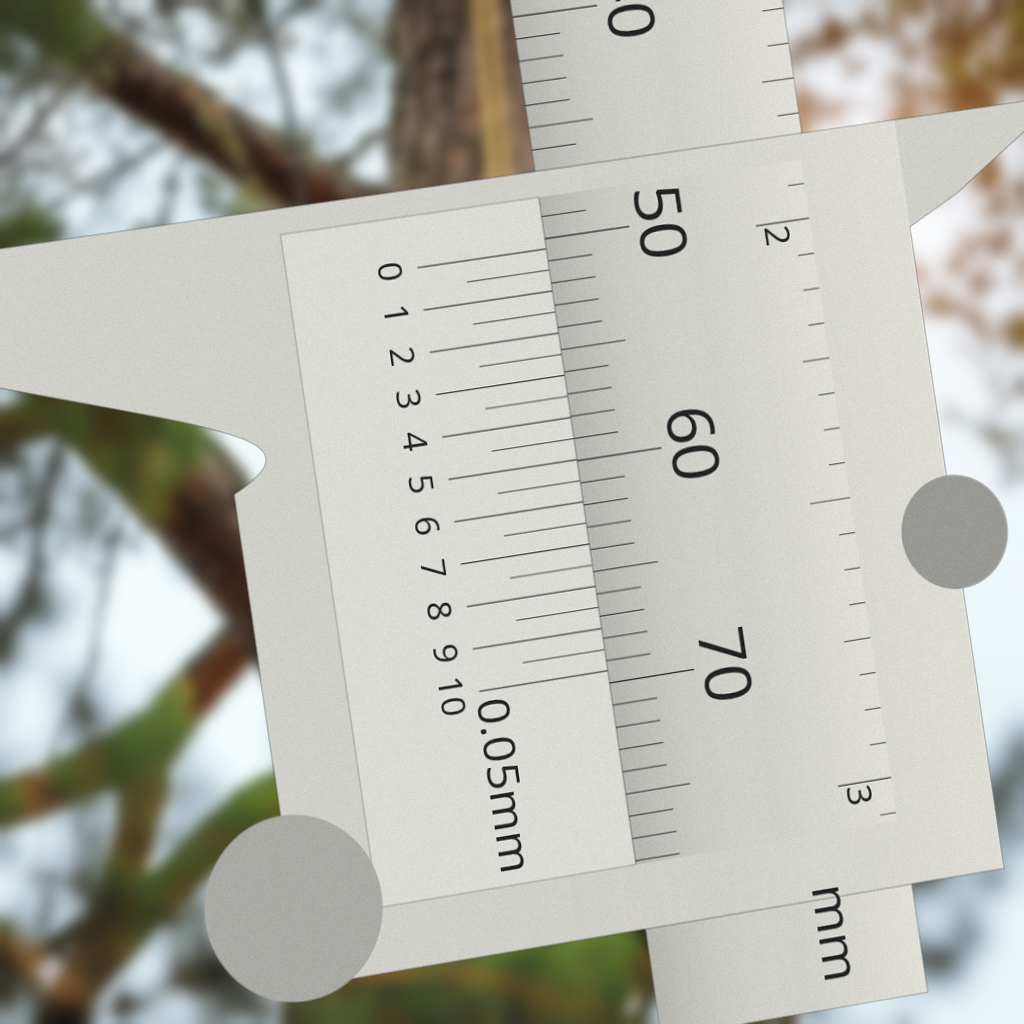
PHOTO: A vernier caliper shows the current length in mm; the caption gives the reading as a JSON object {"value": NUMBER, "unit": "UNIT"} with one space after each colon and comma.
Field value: {"value": 50.45, "unit": "mm"}
